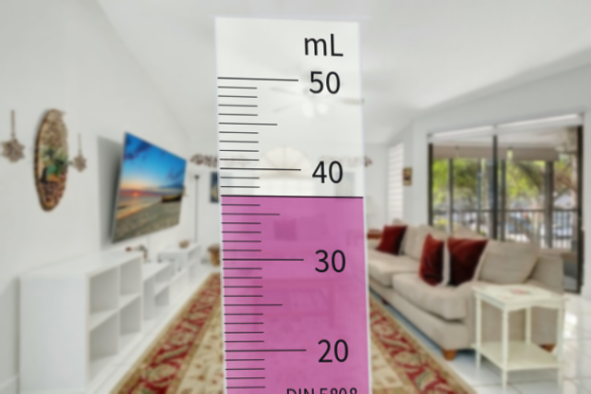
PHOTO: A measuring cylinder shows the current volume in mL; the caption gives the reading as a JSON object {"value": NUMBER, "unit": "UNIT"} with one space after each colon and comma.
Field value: {"value": 37, "unit": "mL"}
